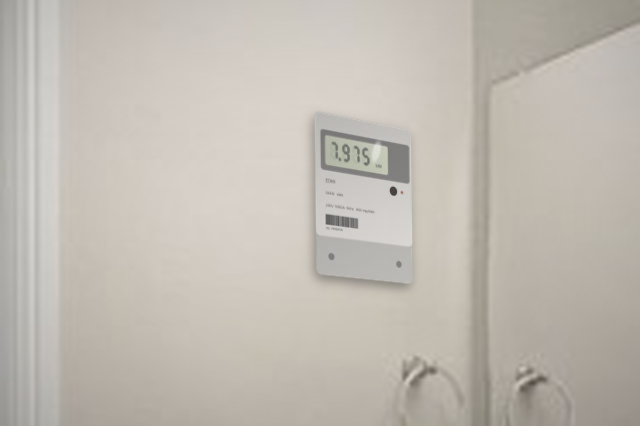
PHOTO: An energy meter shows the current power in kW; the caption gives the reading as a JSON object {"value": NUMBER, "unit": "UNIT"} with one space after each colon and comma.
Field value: {"value": 7.975, "unit": "kW"}
